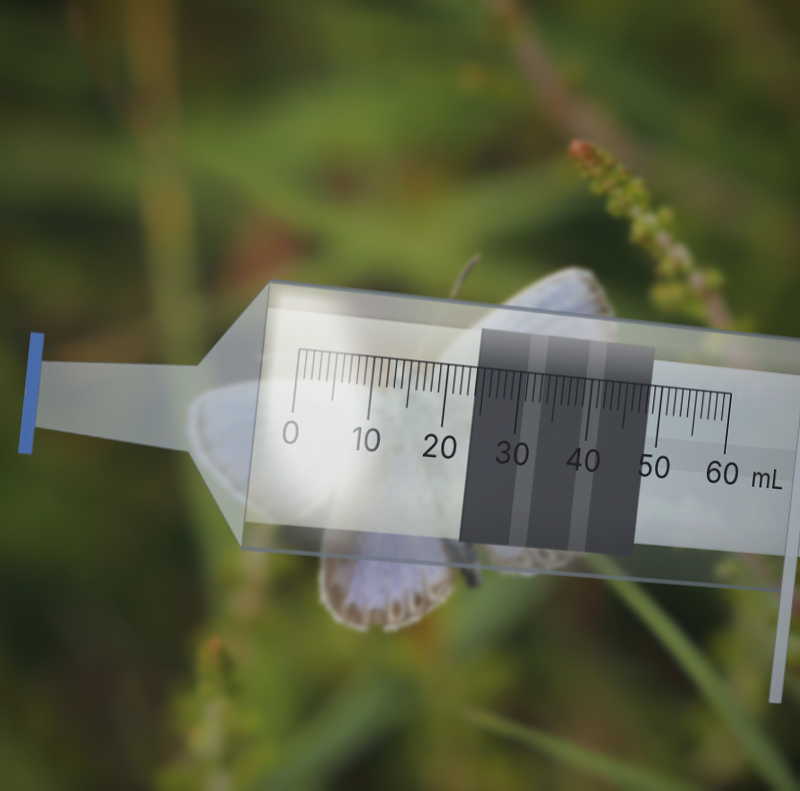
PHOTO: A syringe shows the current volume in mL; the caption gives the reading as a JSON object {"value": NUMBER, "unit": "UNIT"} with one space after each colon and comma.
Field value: {"value": 24, "unit": "mL"}
